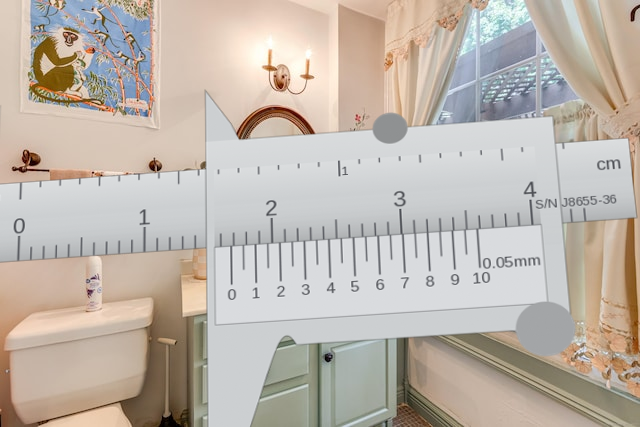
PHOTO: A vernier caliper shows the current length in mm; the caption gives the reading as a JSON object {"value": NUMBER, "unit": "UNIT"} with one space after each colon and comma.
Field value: {"value": 16.8, "unit": "mm"}
